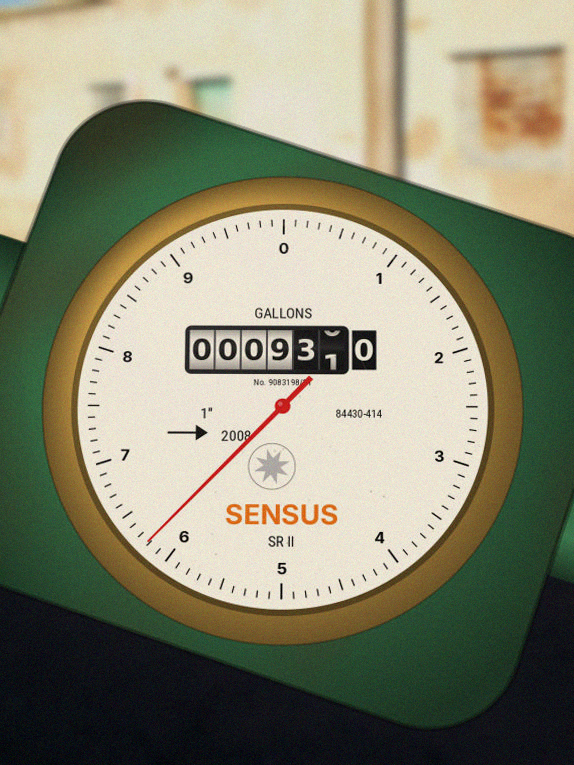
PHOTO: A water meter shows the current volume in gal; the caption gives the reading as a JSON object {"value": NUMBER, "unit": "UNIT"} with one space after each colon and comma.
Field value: {"value": 9306.2, "unit": "gal"}
